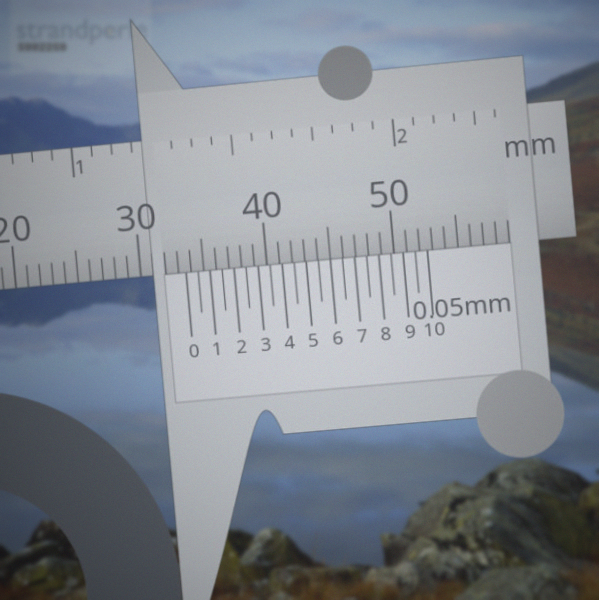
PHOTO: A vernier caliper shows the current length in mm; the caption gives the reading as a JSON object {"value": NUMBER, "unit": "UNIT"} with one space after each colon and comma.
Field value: {"value": 33.6, "unit": "mm"}
